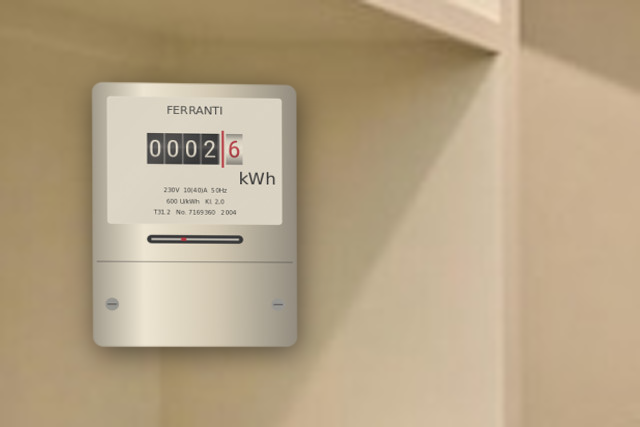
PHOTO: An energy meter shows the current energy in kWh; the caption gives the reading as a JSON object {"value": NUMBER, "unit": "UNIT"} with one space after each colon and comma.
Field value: {"value": 2.6, "unit": "kWh"}
